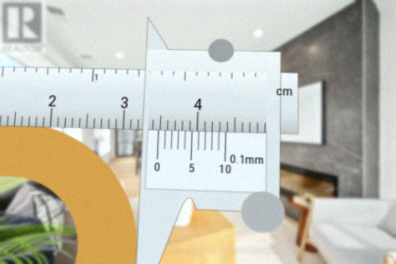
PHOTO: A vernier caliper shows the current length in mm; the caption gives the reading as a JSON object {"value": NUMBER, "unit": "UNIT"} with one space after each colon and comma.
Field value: {"value": 34.8, "unit": "mm"}
